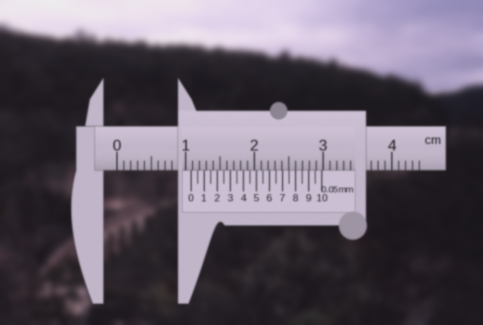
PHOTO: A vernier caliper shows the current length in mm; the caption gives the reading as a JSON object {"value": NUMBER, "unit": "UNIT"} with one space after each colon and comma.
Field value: {"value": 10.8, "unit": "mm"}
